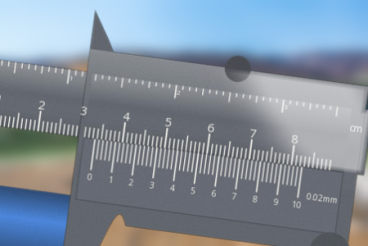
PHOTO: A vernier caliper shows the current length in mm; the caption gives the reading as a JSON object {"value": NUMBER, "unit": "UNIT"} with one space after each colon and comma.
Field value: {"value": 33.5, "unit": "mm"}
